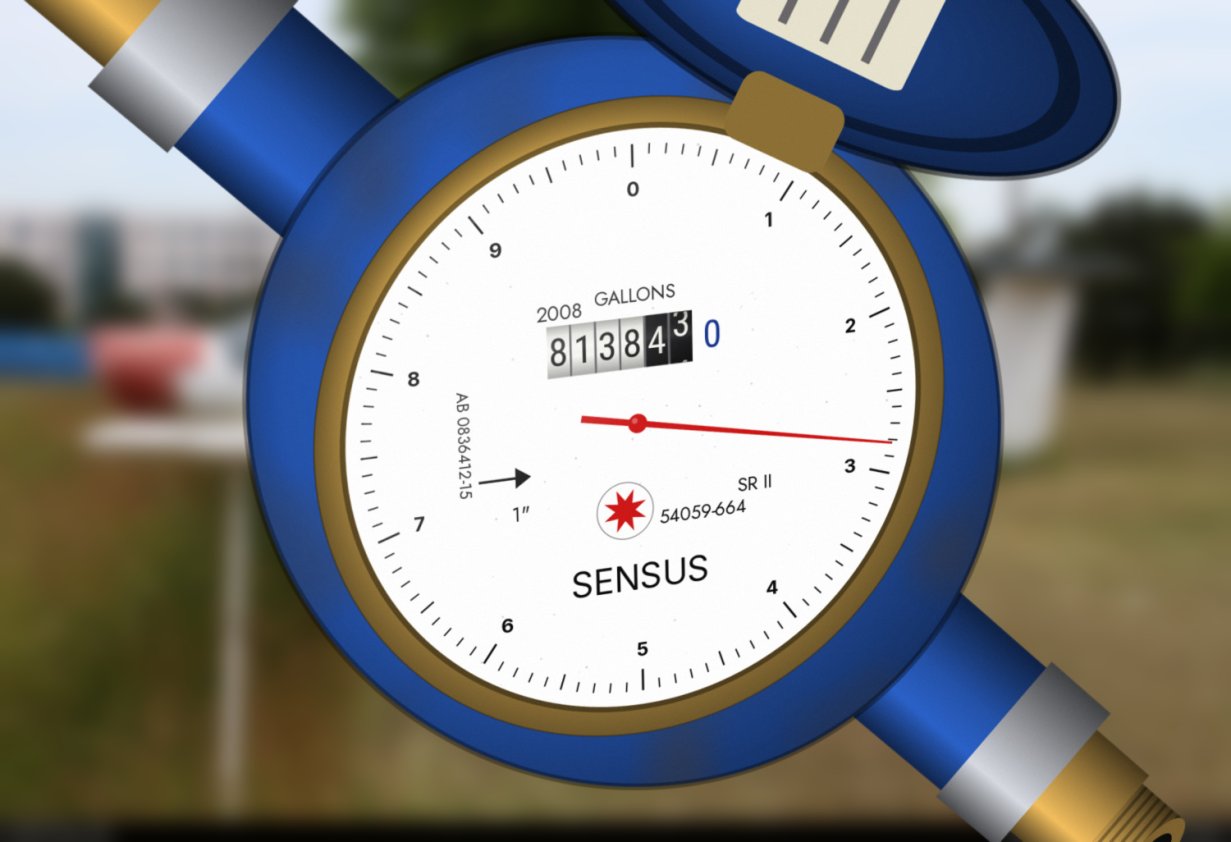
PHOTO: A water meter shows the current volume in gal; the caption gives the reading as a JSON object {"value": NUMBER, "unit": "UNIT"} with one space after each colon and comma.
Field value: {"value": 8138432.8, "unit": "gal"}
